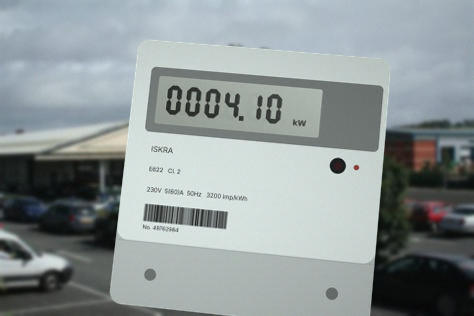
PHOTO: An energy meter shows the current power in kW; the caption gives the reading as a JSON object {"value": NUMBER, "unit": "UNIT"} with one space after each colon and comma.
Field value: {"value": 4.10, "unit": "kW"}
